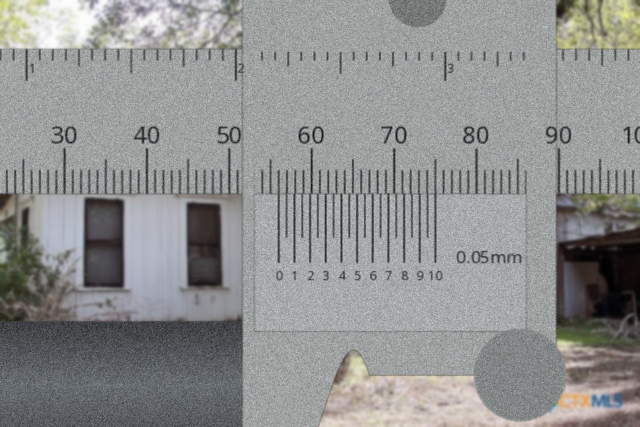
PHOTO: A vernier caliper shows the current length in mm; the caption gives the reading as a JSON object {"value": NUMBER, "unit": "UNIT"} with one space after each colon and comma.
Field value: {"value": 56.0, "unit": "mm"}
